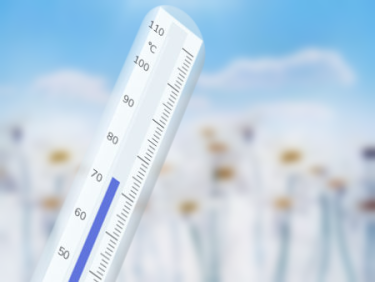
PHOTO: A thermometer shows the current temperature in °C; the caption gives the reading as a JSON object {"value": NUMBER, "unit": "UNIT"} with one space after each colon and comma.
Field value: {"value": 72, "unit": "°C"}
